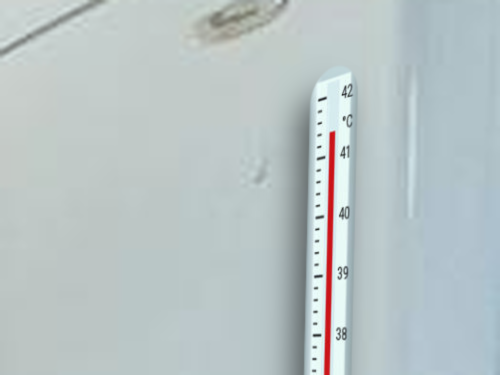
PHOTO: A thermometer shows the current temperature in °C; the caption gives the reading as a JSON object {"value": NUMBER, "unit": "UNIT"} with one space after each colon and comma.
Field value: {"value": 41.4, "unit": "°C"}
